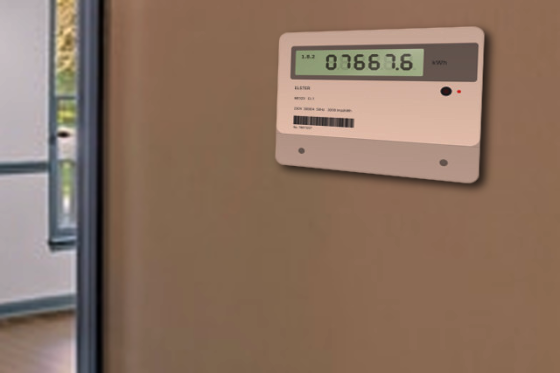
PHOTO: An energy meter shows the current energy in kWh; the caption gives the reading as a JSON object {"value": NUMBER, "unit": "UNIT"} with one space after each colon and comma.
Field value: {"value": 7667.6, "unit": "kWh"}
